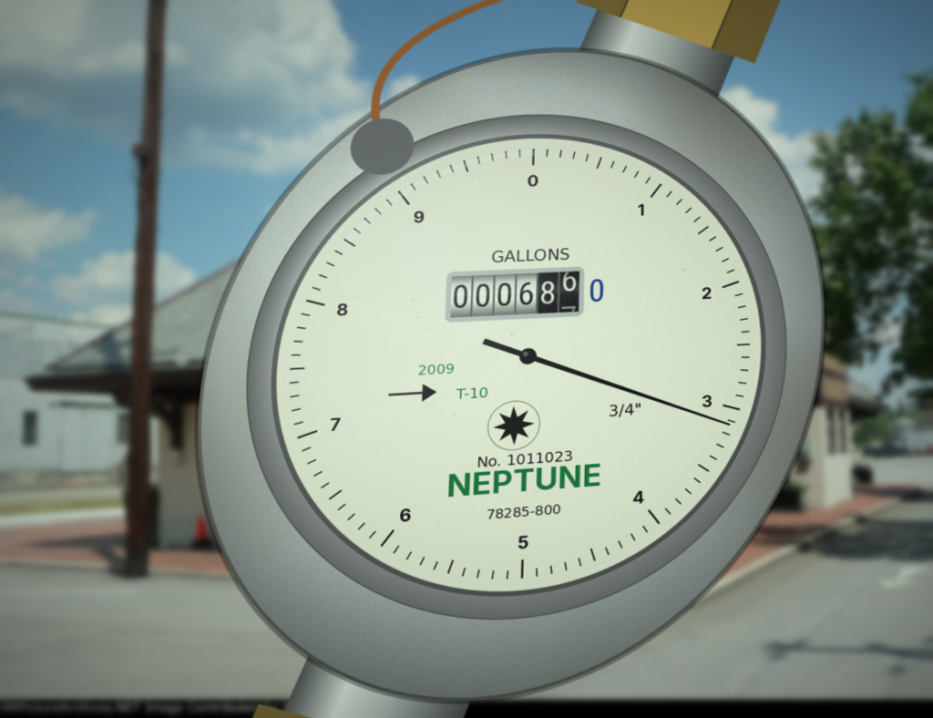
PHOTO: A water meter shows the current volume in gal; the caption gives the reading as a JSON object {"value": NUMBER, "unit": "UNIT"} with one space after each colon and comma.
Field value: {"value": 6863.1, "unit": "gal"}
